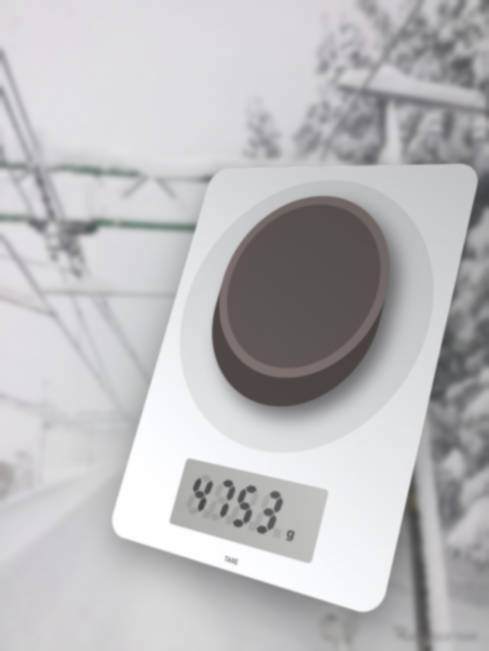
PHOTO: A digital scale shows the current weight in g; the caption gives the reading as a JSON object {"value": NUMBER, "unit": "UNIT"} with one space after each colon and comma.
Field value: {"value": 4753, "unit": "g"}
